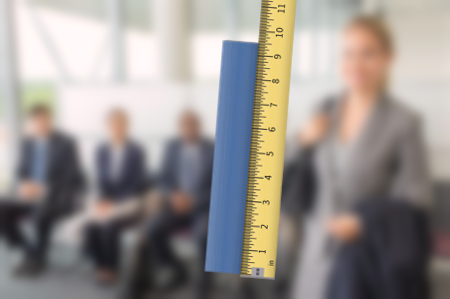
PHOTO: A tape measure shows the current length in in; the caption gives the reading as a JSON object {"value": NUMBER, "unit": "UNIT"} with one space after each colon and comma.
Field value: {"value": 9.5, "unit": "in"}
